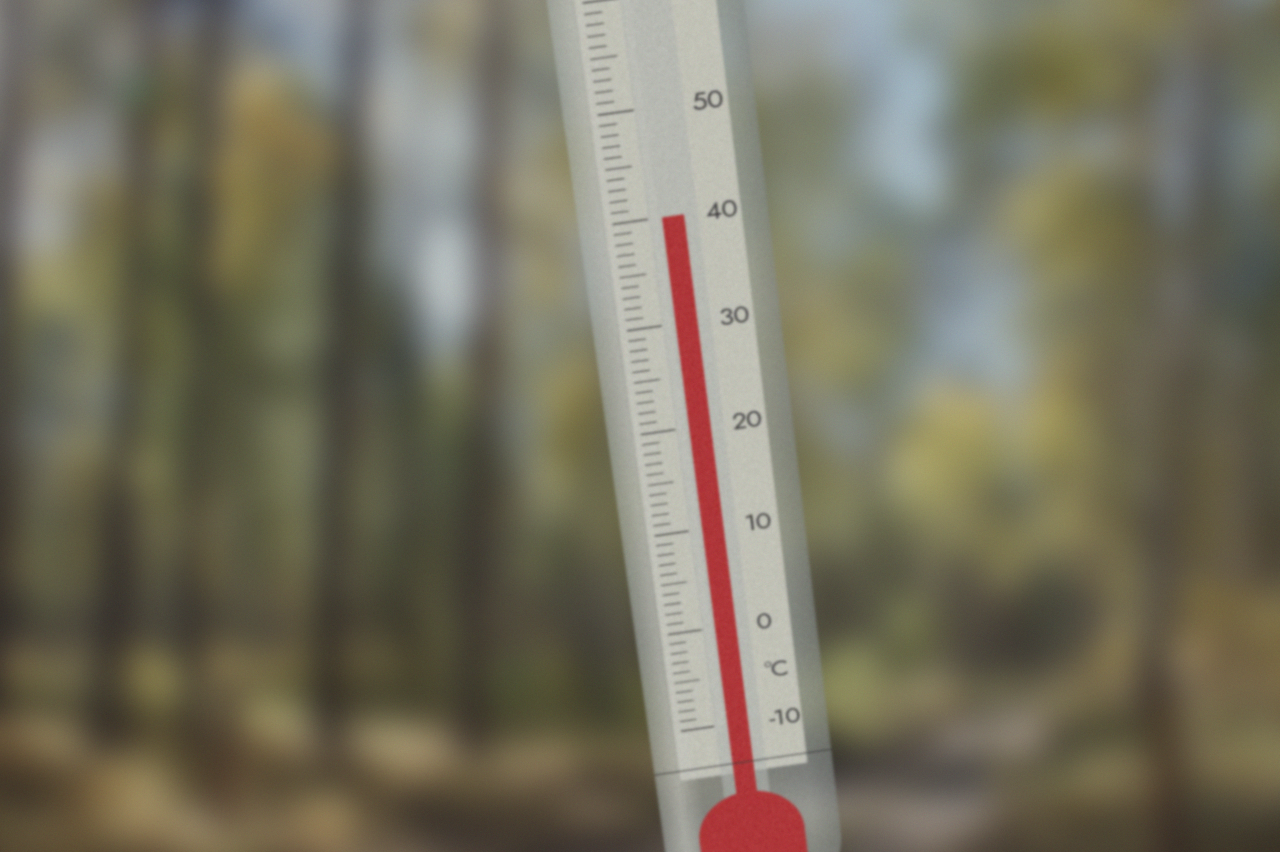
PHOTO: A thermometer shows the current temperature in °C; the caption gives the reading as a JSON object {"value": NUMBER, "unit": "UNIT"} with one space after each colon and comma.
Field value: {"value": 40, "unit": "°C"}
